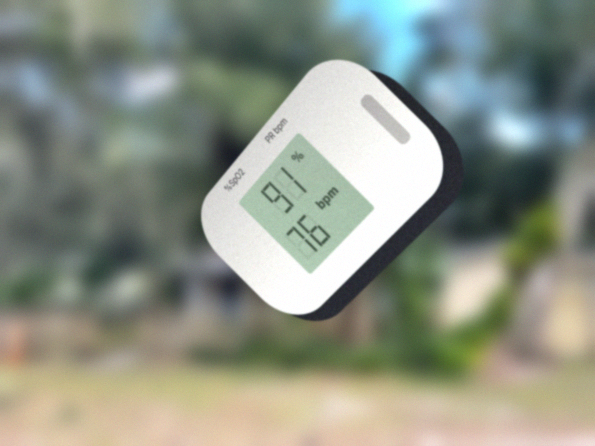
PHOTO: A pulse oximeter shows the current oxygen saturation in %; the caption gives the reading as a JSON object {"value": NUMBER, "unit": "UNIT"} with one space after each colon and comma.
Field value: {"value": 91, "unit": "%"}
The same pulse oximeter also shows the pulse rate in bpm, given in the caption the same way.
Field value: {"value": 76, "unit": "bpm"}
